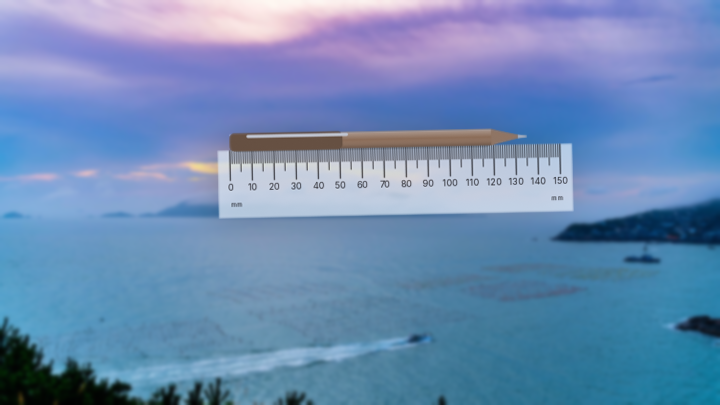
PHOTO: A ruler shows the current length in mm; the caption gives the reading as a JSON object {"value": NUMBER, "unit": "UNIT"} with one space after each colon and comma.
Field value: {"value": 135, "unit": "mm"}
